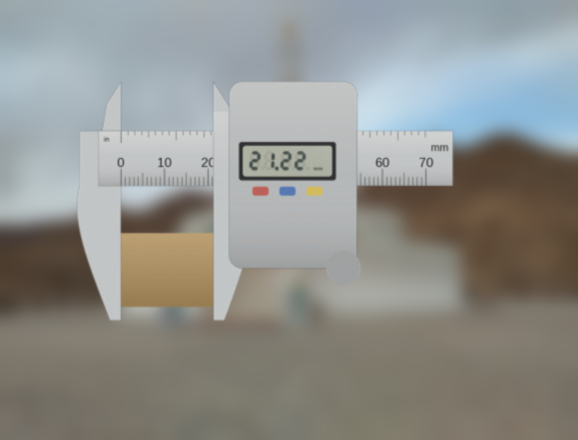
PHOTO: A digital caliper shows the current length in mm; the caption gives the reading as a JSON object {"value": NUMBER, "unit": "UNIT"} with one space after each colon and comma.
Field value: {"value": 21.22, "unit": "mm"}
